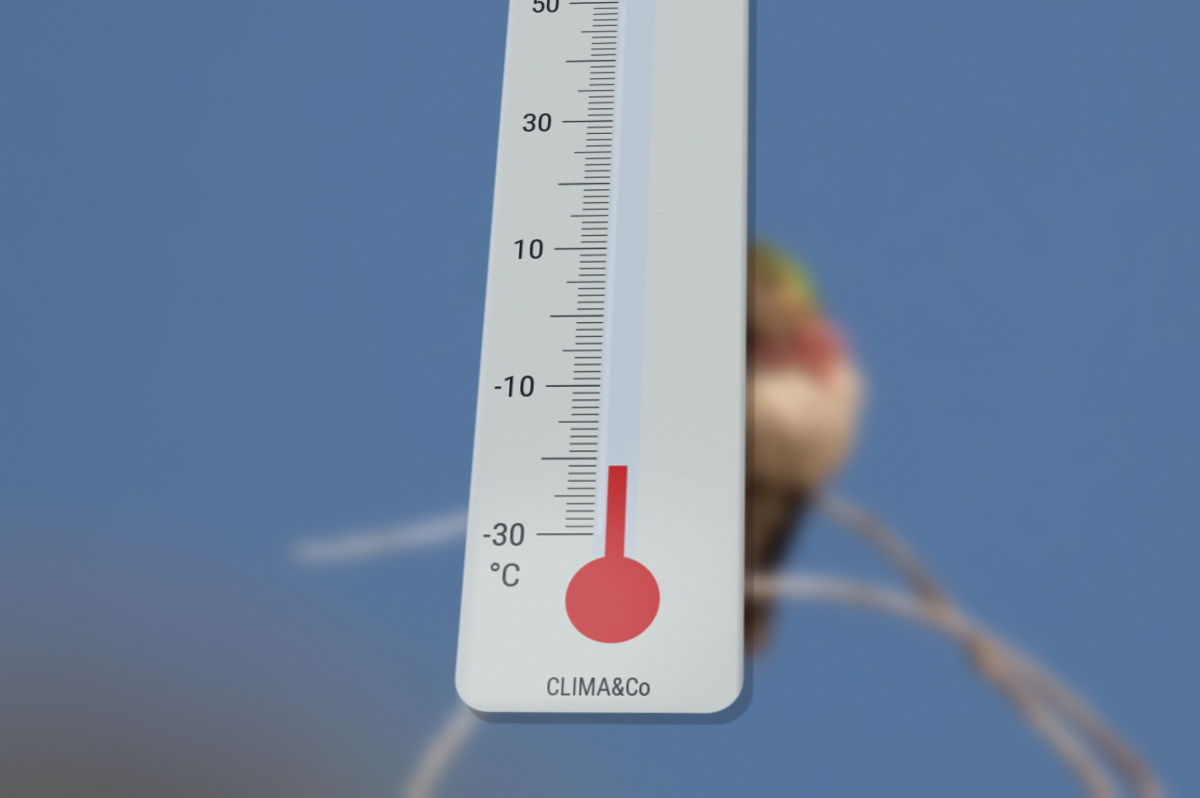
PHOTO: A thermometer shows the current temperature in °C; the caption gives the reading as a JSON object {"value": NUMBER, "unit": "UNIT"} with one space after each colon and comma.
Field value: {"value": -21, "unit": "°C"}
